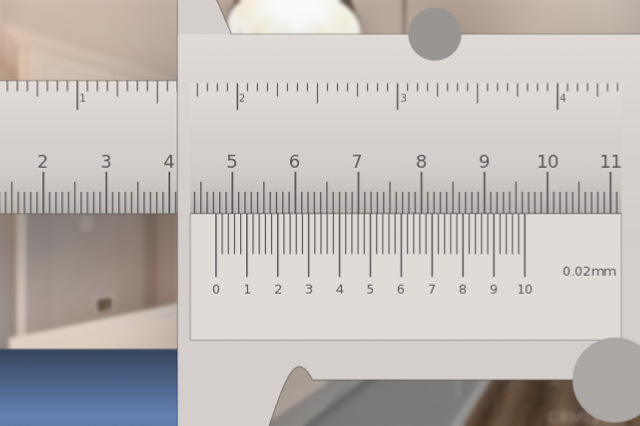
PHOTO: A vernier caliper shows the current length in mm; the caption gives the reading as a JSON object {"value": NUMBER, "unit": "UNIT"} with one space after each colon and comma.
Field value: {"value": 47.4, "unit": "mm"}
